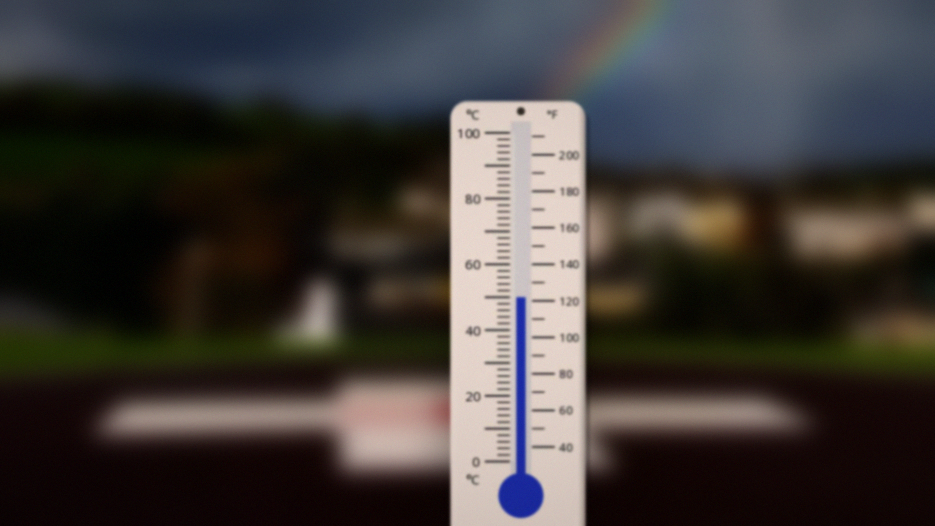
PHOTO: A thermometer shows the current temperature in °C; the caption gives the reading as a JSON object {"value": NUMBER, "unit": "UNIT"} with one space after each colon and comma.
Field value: {"value": 50, "unit": "°C"}
